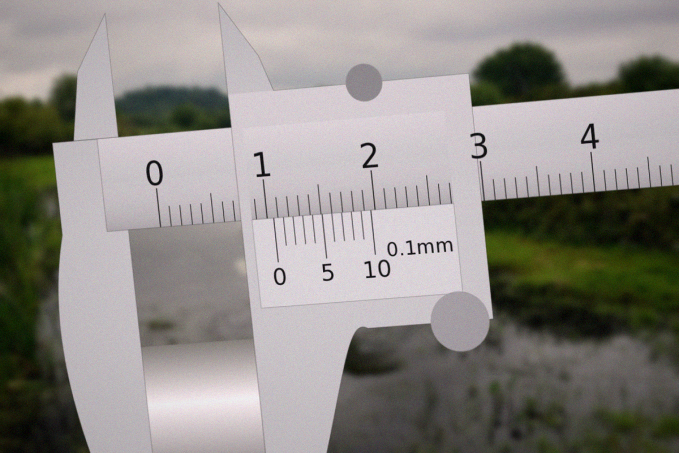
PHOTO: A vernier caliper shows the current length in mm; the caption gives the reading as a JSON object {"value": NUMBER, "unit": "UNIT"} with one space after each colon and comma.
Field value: {"value": 10.6, "unit": "mm"}
